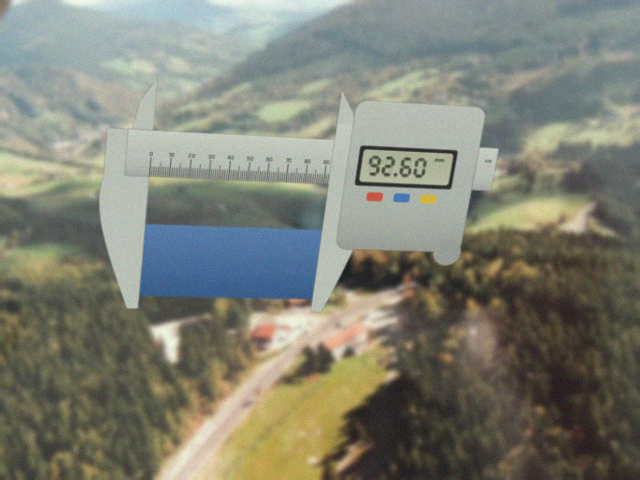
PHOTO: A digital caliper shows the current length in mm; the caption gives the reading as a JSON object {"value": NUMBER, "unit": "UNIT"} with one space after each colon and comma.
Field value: {"value": 92.60, "unit": "mm"}
